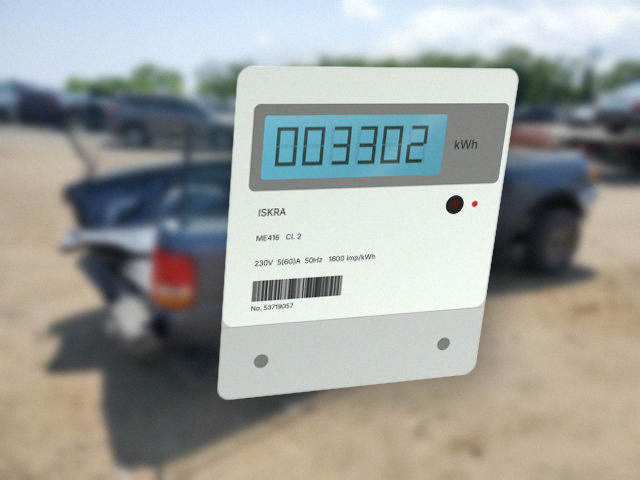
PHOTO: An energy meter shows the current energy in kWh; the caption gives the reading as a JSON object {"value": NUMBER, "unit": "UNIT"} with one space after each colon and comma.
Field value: {"value": 3302, "unit": "kWh"}
